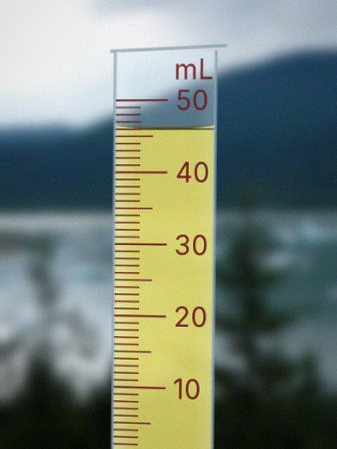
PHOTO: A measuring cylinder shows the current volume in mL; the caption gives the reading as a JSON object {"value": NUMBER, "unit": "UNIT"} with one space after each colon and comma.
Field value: {"value": 46, "unit": "mL"}
